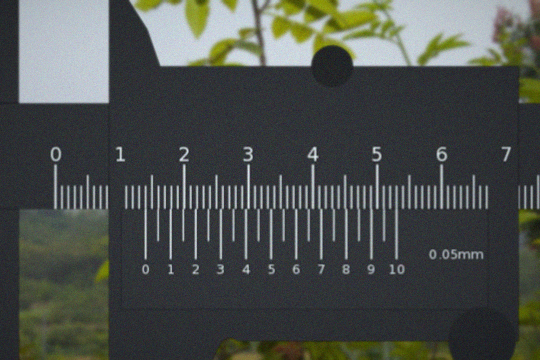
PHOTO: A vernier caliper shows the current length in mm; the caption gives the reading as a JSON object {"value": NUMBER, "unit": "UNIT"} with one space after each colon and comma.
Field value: {"value": 14.0, "unit": "mm"}
